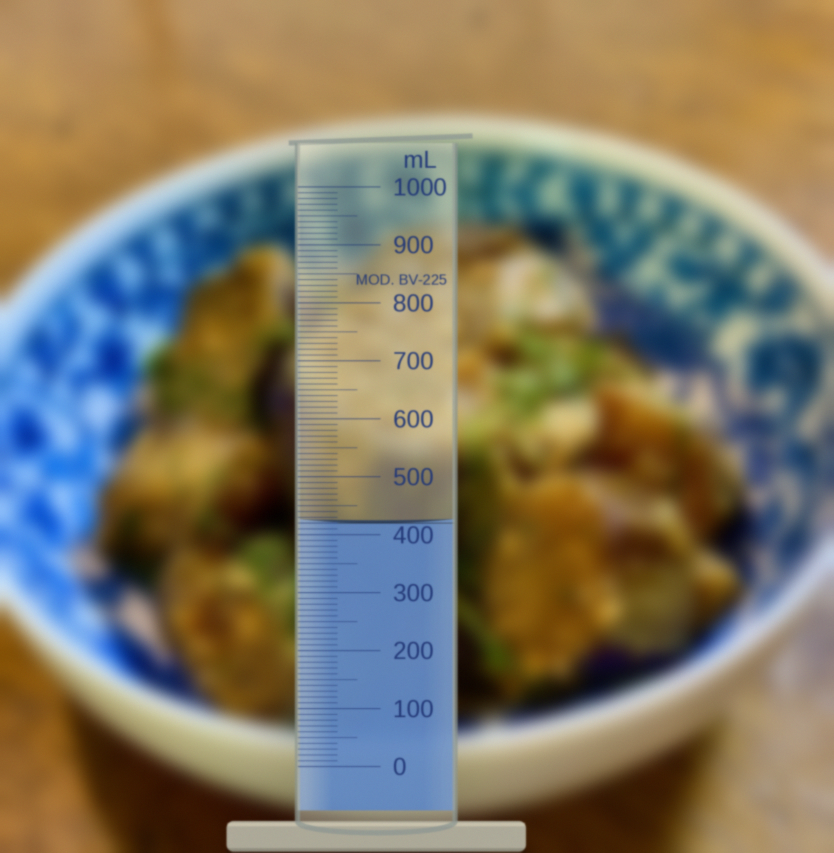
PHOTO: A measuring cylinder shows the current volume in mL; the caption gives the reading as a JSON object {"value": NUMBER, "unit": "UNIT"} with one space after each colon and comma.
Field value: {"value": 420, "unit": "mL"}
